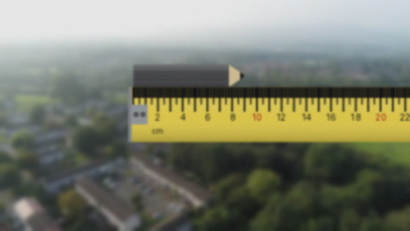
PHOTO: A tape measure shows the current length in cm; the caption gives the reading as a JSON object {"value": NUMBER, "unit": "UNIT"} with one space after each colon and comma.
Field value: {"value": 9, "unit": "cm"}
